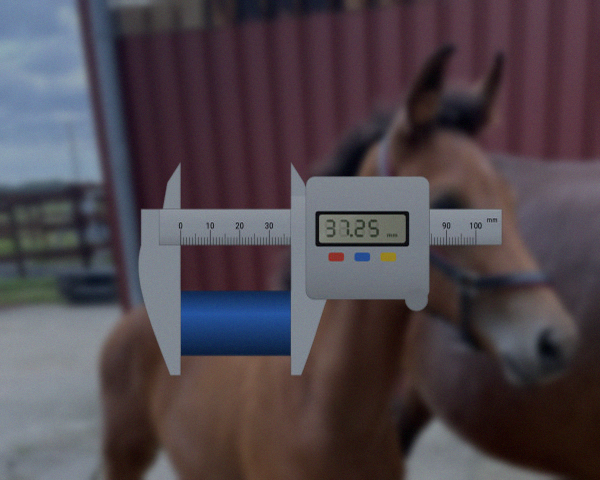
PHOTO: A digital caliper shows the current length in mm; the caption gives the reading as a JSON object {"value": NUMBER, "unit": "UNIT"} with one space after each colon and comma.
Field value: {"value": 37.25, "unit": "mm"}
